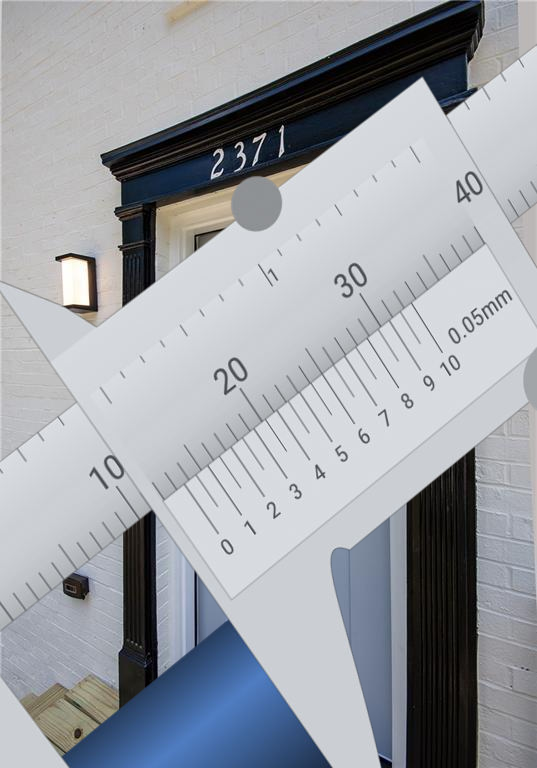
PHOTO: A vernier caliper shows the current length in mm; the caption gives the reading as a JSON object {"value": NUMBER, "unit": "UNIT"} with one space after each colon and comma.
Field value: {"value": 13.6, "unit": "mm"}
